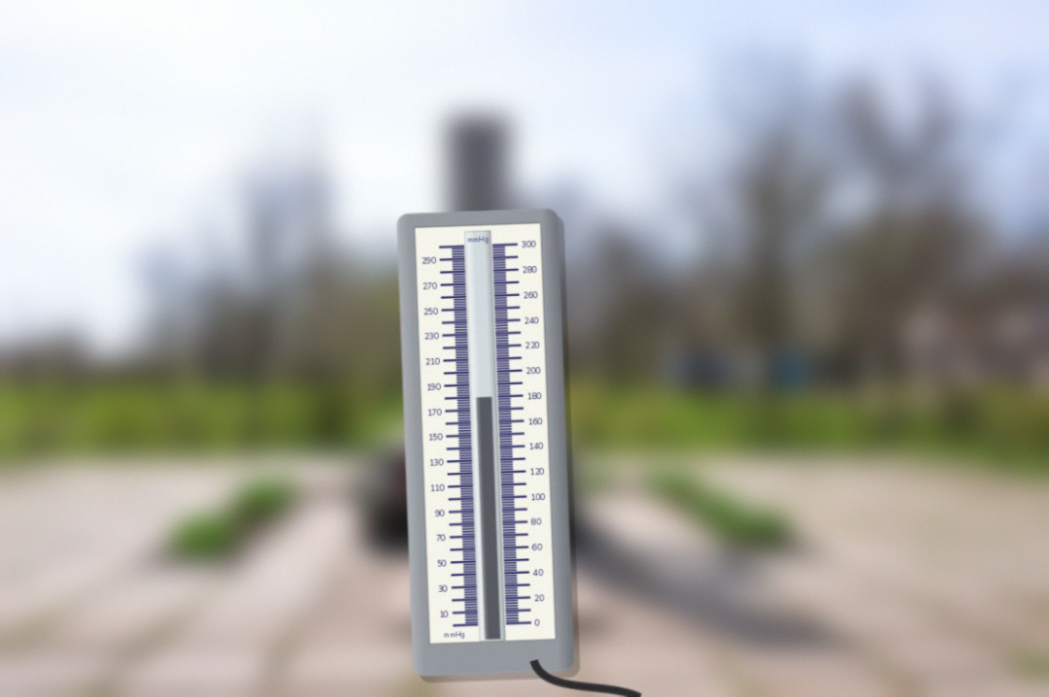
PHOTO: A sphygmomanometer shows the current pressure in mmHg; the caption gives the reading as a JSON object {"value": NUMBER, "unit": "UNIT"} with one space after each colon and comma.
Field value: {"value": 180, "unit": "mmHg"}
